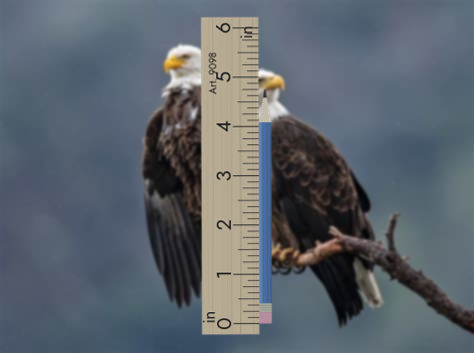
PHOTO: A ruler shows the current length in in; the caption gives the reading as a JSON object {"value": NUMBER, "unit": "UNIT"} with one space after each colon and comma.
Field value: {"value": 4.75, "unit": "in"}
